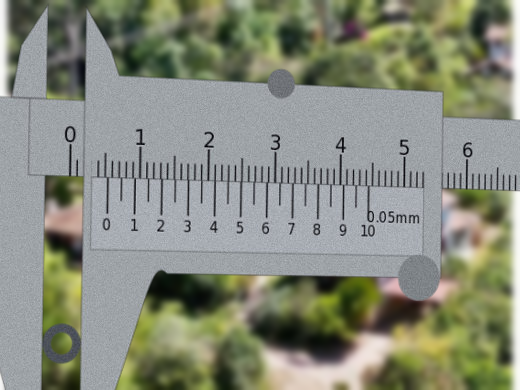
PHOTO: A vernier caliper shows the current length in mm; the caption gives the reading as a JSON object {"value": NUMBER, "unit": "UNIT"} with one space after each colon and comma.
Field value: {"value": 5.4, "unit": "mm"}
